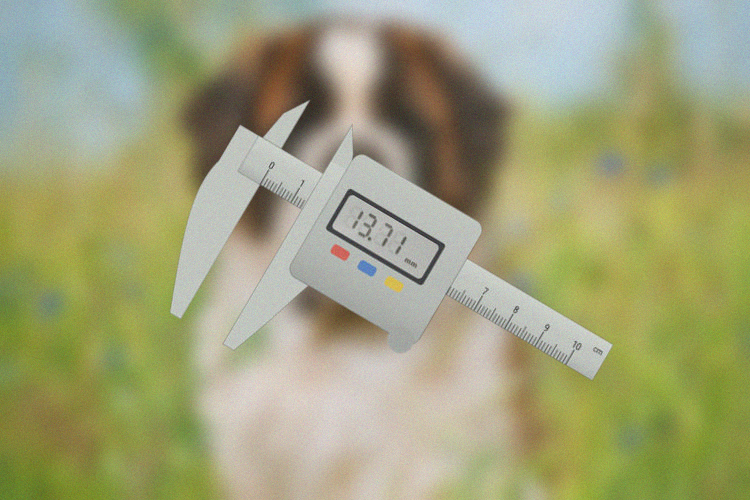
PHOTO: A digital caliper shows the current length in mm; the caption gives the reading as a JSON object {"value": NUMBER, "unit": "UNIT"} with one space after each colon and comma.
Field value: {"value": 13.71, "unit": "mm"}
